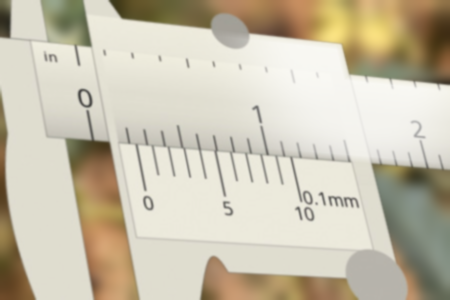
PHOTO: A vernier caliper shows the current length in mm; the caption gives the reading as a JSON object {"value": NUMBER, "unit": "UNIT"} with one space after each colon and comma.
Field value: {"value": 2.4, "unit": "mm"}
